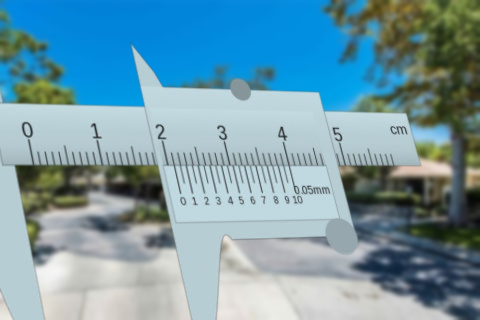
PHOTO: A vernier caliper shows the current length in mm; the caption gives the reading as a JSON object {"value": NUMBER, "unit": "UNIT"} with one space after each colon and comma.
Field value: {"value": 21.0, "unit": "mm"}
